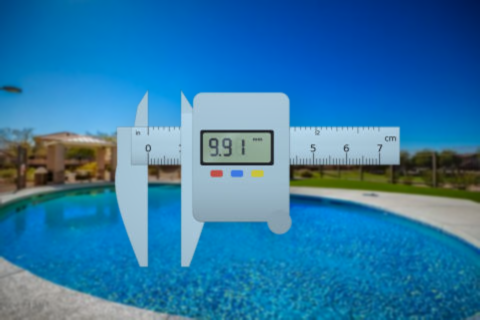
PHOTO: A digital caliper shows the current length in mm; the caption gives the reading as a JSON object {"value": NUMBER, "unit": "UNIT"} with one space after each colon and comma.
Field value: {"value": 9.91, "unit": "mm"}
